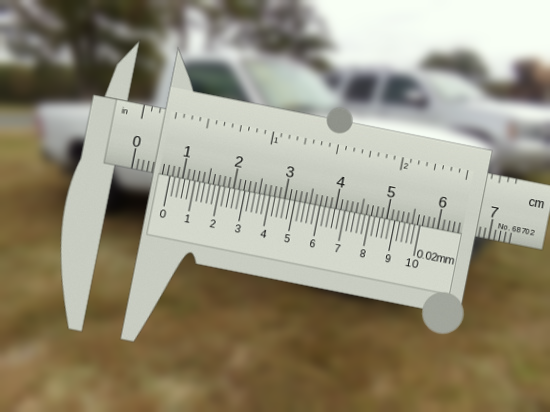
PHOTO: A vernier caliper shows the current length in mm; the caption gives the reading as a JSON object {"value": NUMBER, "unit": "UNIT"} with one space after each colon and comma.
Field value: {"value": 7.5, "unit": "mm"}
